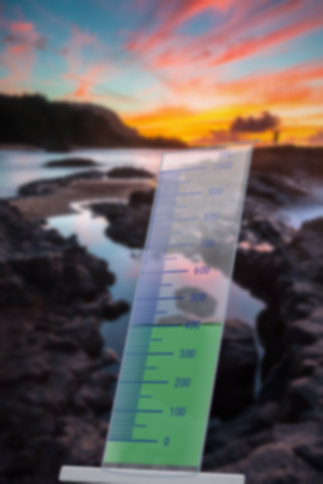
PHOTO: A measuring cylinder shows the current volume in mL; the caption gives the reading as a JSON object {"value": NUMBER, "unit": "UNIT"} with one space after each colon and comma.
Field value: {"value": 400, "unit": "mL"}
